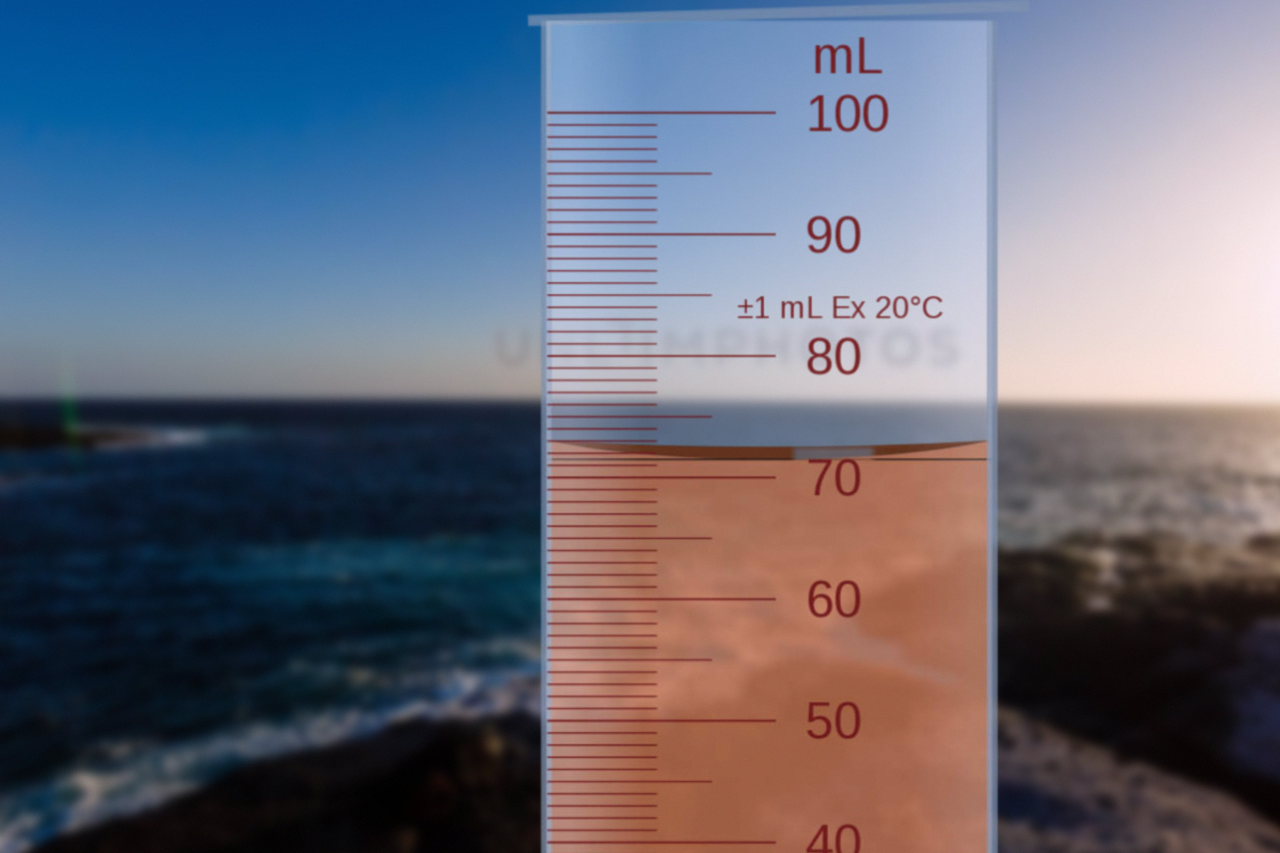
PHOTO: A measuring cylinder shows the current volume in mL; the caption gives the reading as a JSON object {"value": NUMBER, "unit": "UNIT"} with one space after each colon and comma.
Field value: {"value": 71.5, "unit": "mL"}
